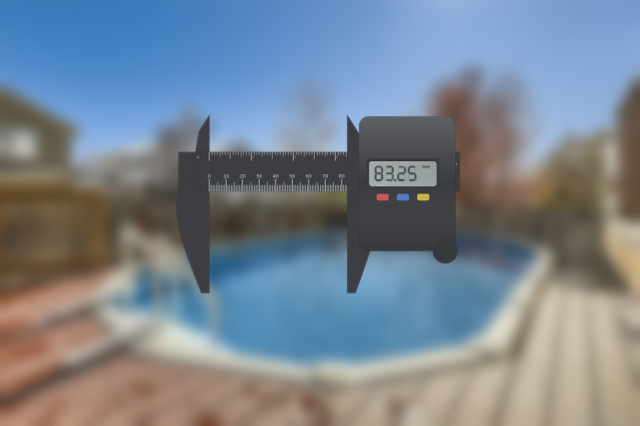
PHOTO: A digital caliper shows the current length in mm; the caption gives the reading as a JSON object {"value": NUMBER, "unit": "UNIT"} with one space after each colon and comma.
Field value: {"value": 83.25, "unit": "mm"}
